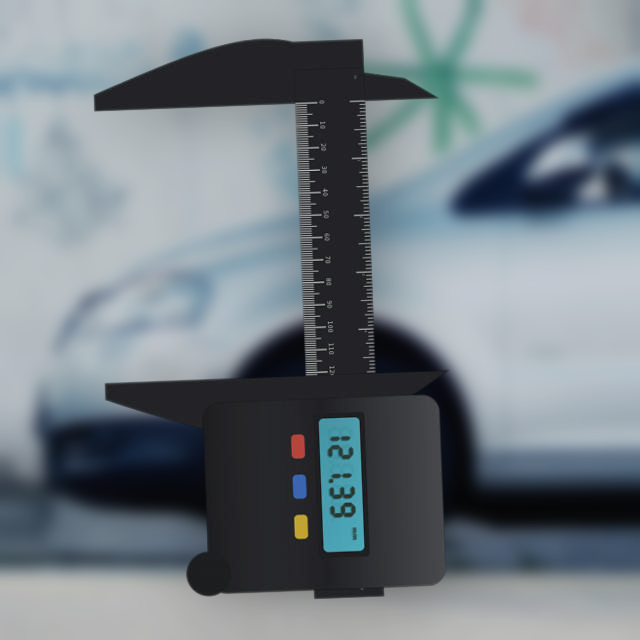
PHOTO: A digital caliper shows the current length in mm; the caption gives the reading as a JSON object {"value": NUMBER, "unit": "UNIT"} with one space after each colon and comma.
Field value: {"value": 121.39, "unit": "mm"}
